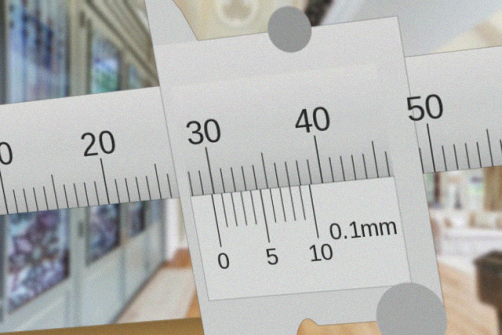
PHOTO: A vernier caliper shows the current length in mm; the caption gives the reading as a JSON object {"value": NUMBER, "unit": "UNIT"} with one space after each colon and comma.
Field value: {"value": 29.8, "unit": "mm"}
